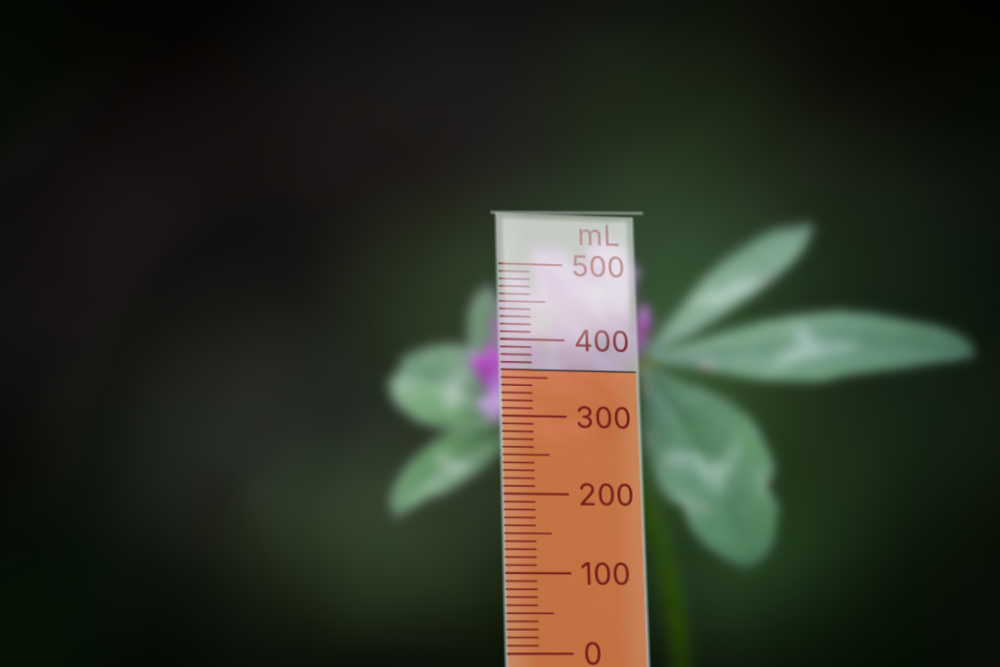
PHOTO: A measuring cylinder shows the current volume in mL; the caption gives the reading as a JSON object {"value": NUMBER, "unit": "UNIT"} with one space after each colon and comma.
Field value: {"value": 360, "unit": "mL"}
